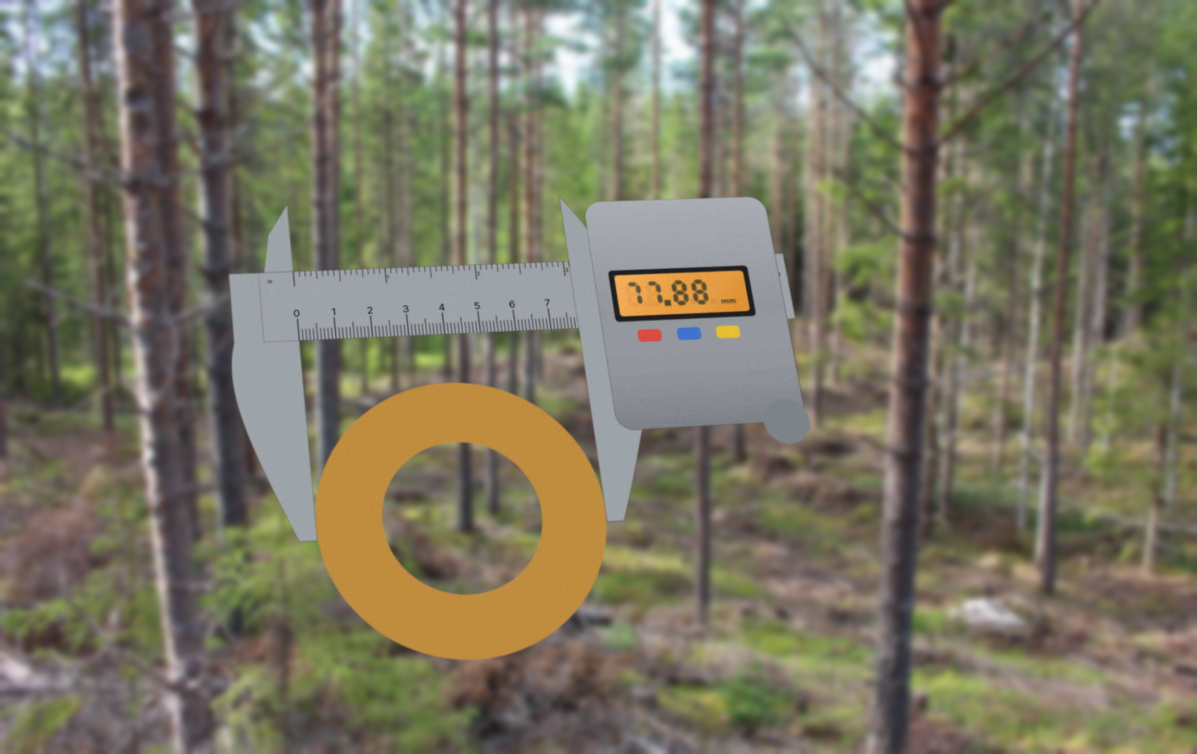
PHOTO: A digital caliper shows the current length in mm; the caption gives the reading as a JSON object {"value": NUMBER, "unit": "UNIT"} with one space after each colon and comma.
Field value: {"value": 77.88, "unit": "mm"}
